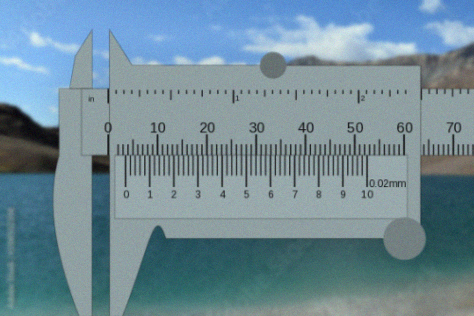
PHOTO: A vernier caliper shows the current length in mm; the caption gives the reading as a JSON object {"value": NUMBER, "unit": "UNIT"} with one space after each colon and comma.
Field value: {"value": 3.5, "unit": "mm"}
